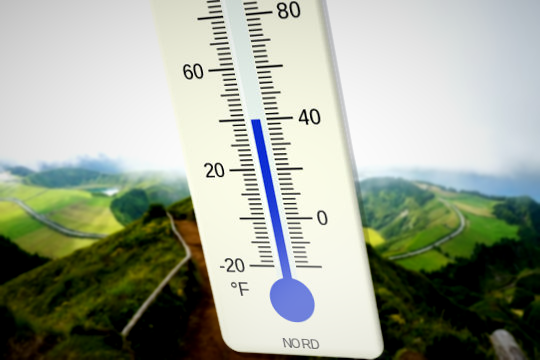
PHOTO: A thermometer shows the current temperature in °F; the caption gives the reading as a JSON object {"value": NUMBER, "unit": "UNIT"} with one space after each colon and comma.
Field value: {"value": 40, "unit": "°F"}
